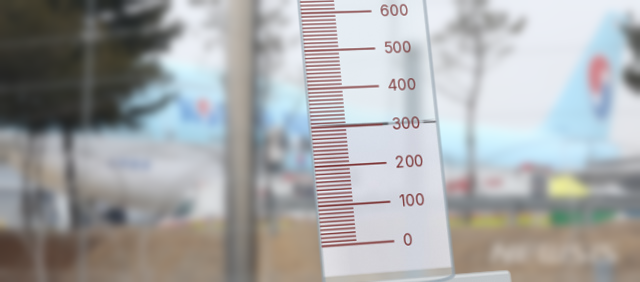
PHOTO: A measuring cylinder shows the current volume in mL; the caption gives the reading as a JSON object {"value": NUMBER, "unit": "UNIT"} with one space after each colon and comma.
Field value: {"value": 300, "unit": "mL"}
